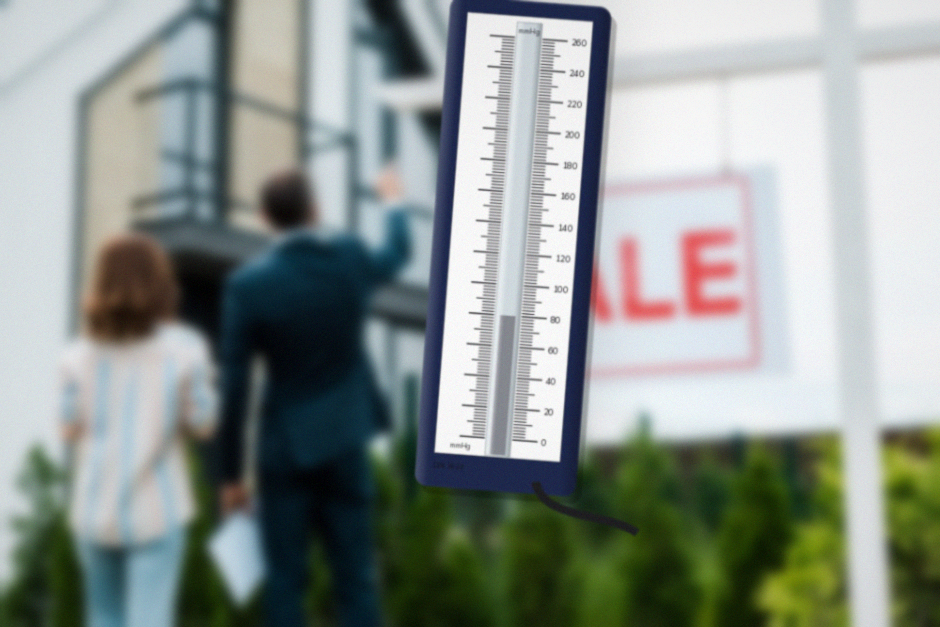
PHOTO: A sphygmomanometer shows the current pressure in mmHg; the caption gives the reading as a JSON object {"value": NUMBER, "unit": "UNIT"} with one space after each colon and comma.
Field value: {"value": 80, "unit": "mmHg"}
